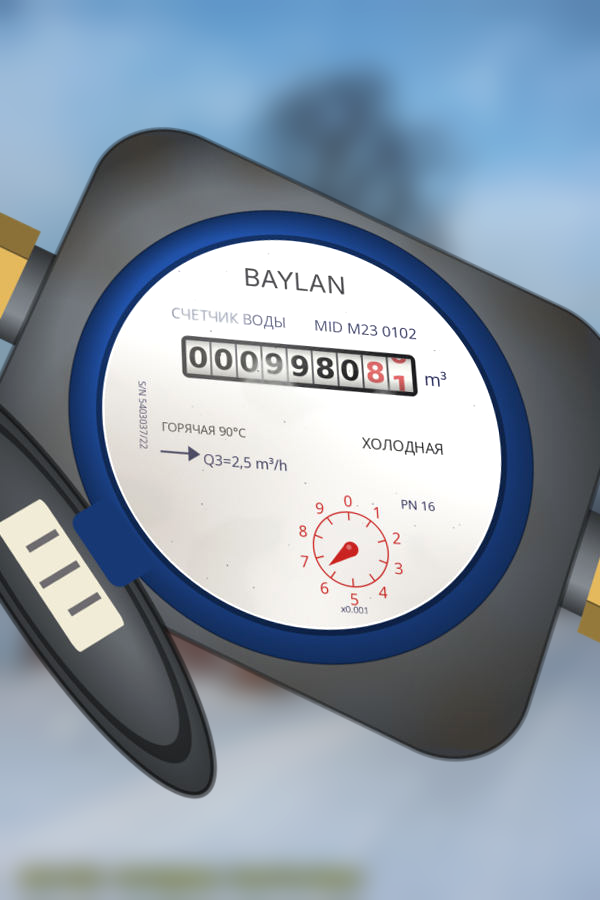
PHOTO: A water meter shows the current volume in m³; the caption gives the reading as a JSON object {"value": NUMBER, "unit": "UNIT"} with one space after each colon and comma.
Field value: {"value": 9980.806, "unit": "m³"}
